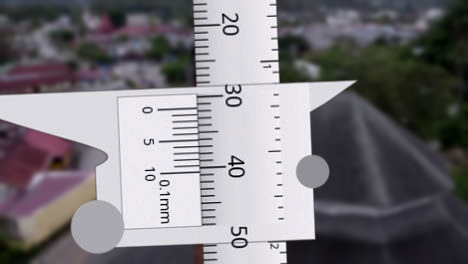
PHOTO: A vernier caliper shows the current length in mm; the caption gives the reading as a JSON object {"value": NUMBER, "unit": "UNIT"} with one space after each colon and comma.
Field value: {"value": 31.6, "unit": "mm"}
